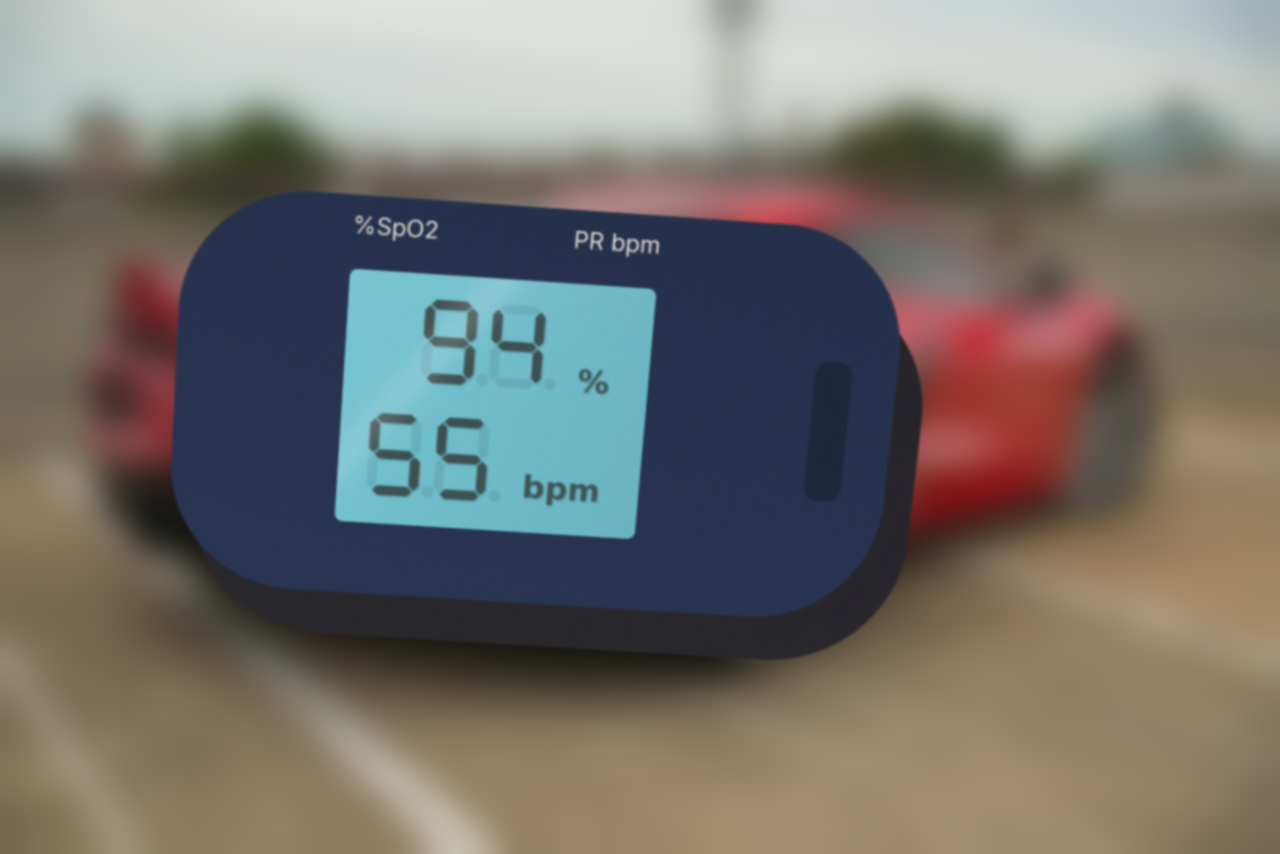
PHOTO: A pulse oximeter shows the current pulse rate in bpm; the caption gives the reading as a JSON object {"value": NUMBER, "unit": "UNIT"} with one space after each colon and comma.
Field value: {"value": 55, "unit": "bpm"}
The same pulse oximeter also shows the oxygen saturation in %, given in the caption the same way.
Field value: {"value": 94, "unit": "%"}
